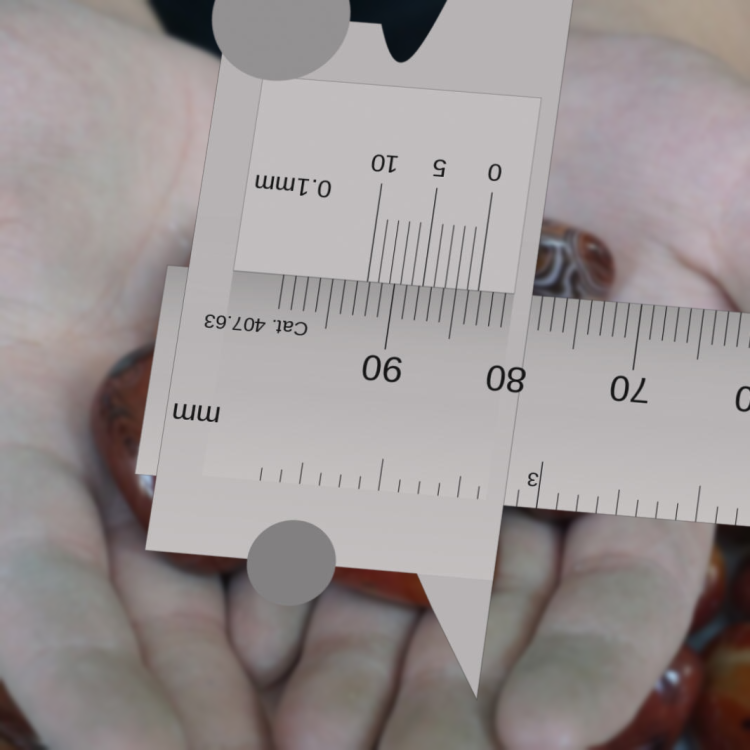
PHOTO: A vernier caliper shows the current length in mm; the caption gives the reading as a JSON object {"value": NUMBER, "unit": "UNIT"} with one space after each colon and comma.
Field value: {"value": 83.2, "unit": "mm"}
